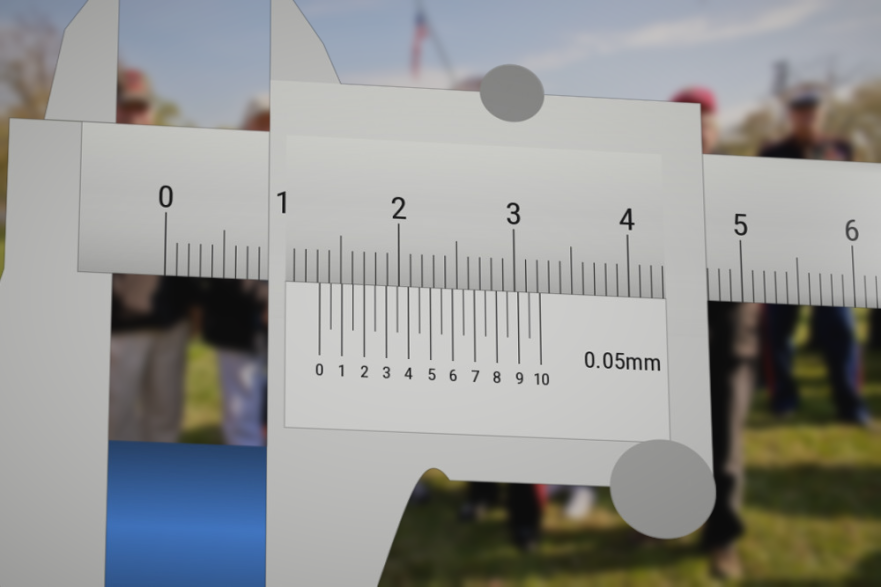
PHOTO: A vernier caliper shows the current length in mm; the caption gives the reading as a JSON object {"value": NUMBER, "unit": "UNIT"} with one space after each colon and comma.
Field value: {"value": 13.2, "unit": "mm"}
